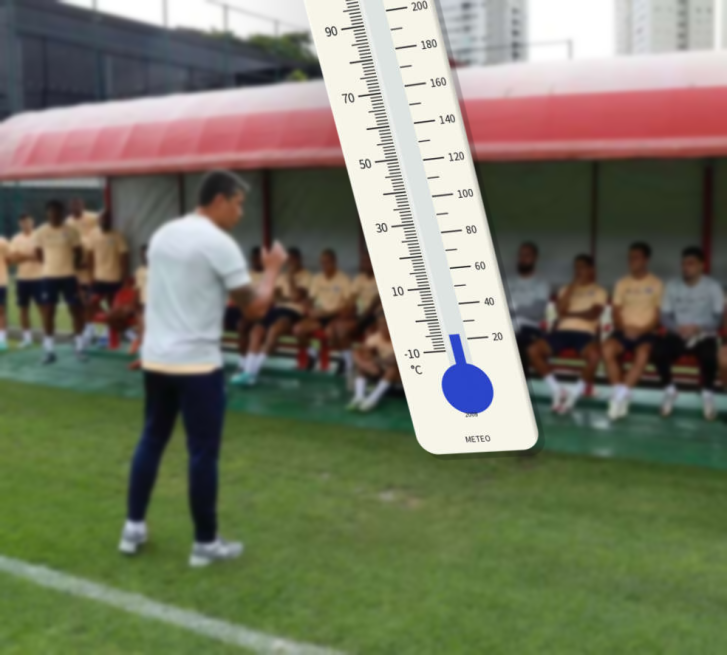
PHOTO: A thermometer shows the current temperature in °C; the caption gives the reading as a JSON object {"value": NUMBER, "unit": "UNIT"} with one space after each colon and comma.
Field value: {"value": -5, "unit": "°C"}
